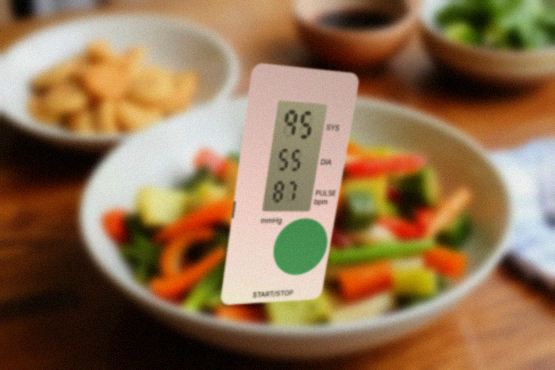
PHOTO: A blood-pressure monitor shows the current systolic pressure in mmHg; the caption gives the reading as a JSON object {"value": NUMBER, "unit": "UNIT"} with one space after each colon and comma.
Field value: {"value": 95, "unit": "mmHg"}
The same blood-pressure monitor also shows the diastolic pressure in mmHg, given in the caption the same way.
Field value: {"value": 55, "unit": "mmHg"}
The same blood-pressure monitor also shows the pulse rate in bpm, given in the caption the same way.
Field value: {"value": 87, "unit": "bpm"}
